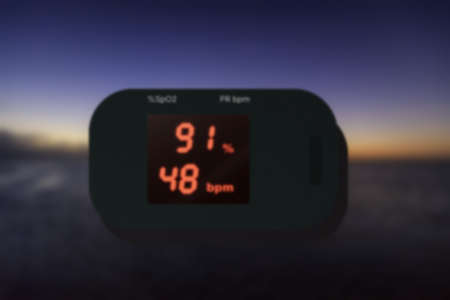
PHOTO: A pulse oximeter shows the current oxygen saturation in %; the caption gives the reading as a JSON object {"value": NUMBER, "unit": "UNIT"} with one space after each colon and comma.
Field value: {"value": 91, "unit": "%"}
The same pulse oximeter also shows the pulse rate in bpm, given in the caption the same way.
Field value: {"value": 48, "unit": "bpm"}
